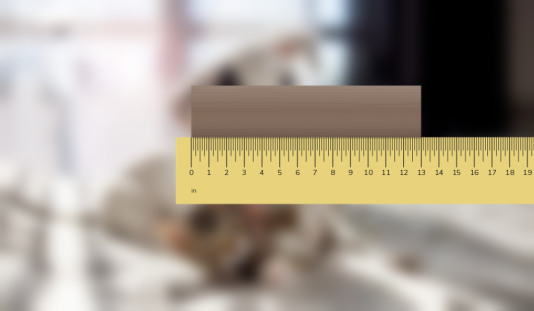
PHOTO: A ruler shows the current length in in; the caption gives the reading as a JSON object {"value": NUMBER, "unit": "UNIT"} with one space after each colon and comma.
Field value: {"value": 13, "unit": "in"}
